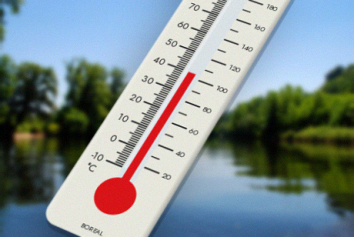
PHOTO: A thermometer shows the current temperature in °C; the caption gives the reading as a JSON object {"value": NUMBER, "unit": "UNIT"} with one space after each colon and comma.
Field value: {"value": 40, "unit": "°C"}
